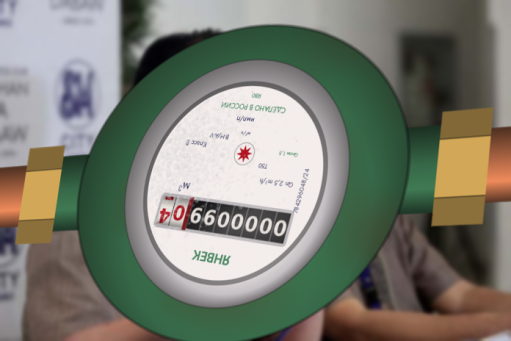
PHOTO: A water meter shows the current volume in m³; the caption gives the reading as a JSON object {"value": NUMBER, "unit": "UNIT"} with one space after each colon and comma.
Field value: {"value": 99.04, "unit": "m³"}
